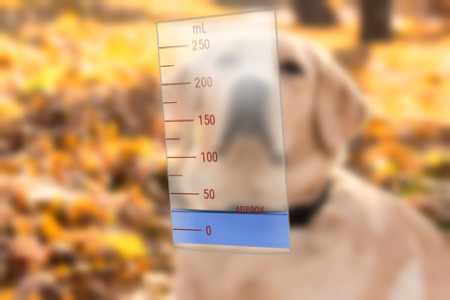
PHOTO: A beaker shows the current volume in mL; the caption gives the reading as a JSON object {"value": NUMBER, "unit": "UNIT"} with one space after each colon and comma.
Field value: {"value": 25, "unit": "mL"}
